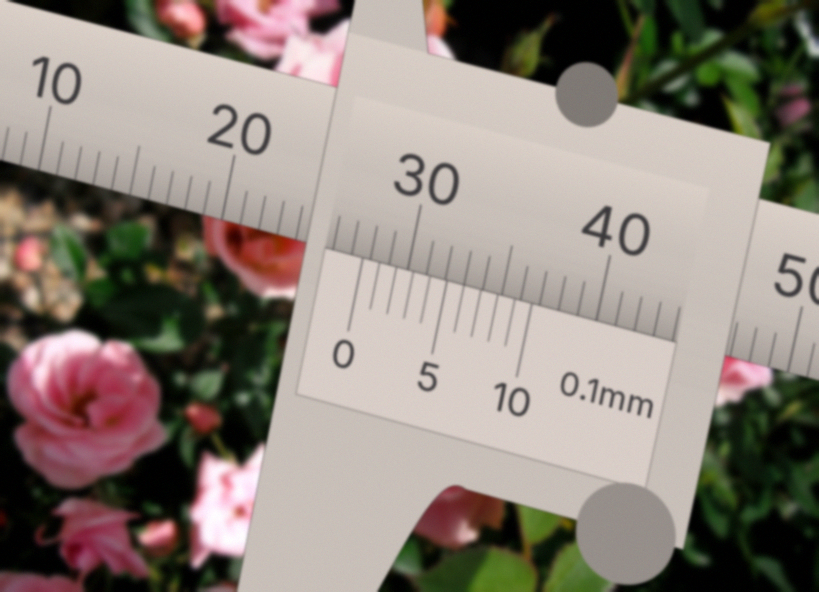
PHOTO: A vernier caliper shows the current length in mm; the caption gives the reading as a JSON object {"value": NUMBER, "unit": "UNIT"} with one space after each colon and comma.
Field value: {"value": 27.6, "unit": "mm"}
